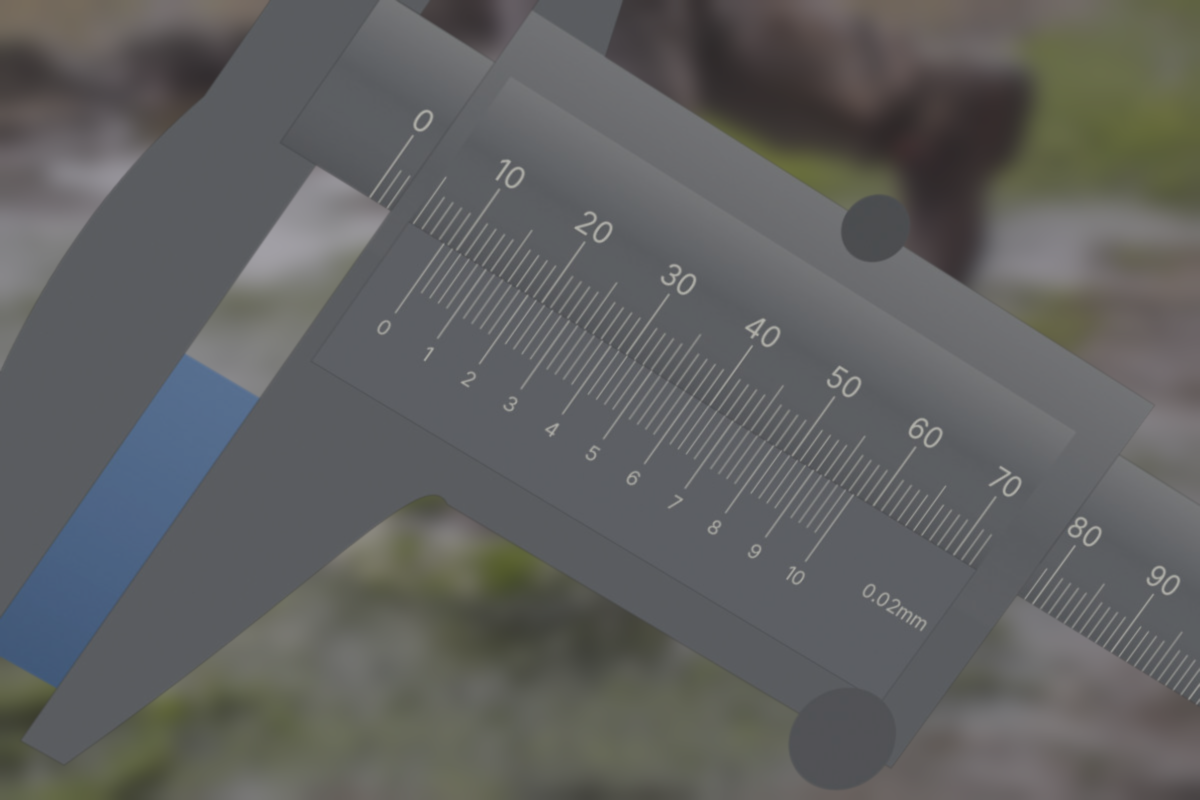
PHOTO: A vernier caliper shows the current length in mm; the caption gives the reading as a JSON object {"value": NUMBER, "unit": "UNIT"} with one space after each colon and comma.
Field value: {"value": 8.6, "unit": "mm"}
